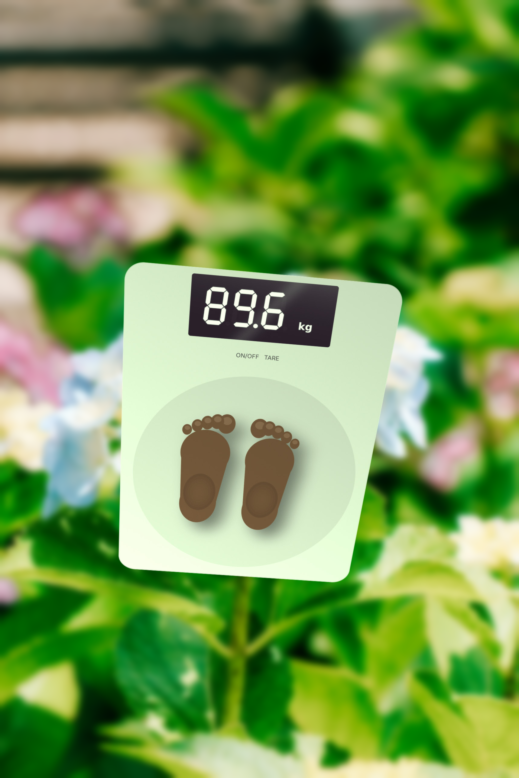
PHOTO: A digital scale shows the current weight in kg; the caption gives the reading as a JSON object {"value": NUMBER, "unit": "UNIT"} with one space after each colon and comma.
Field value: {"value": 89.6, "unit": "kg"}
